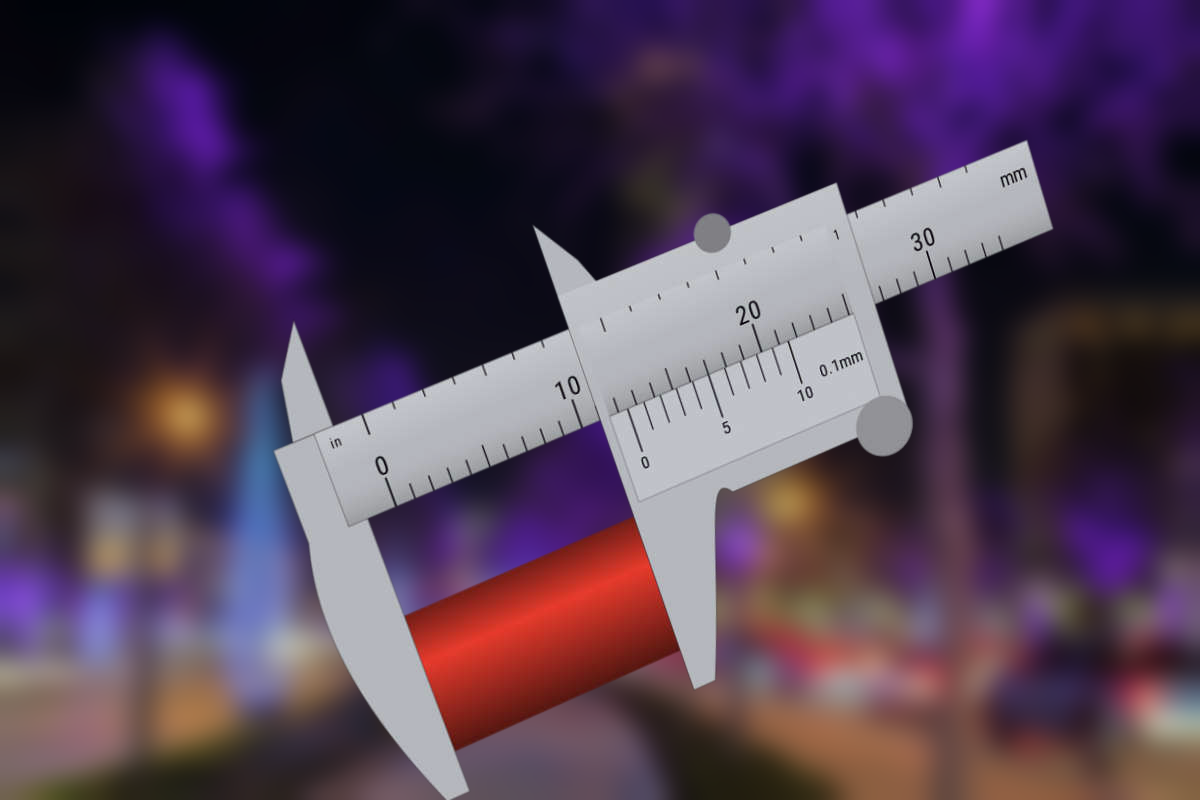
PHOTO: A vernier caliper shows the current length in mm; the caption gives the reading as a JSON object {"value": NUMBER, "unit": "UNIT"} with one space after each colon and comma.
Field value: {"value": 12.5, "unit": "mm"}
